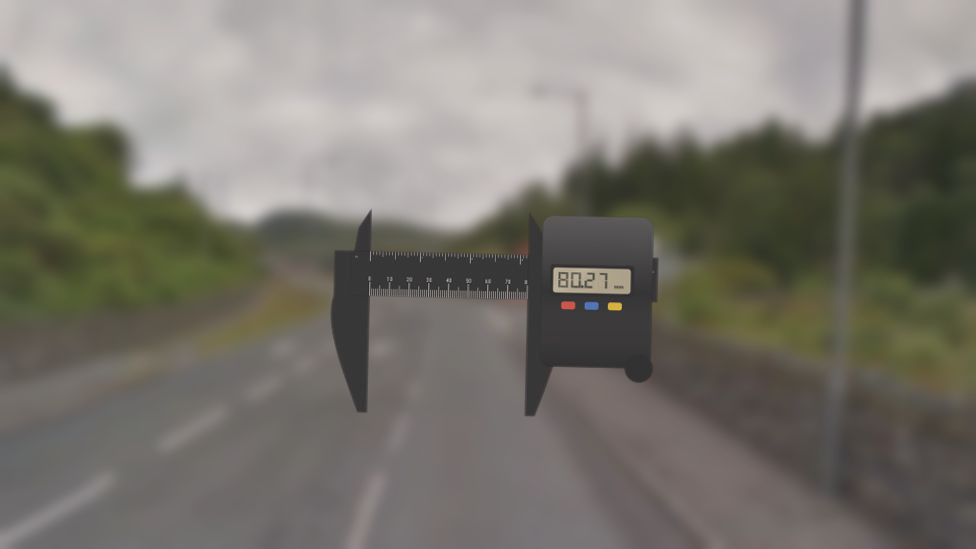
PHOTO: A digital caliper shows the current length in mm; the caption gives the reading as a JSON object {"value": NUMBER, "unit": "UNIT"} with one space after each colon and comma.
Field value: {"value": 80.27, "unit": "mm"}
